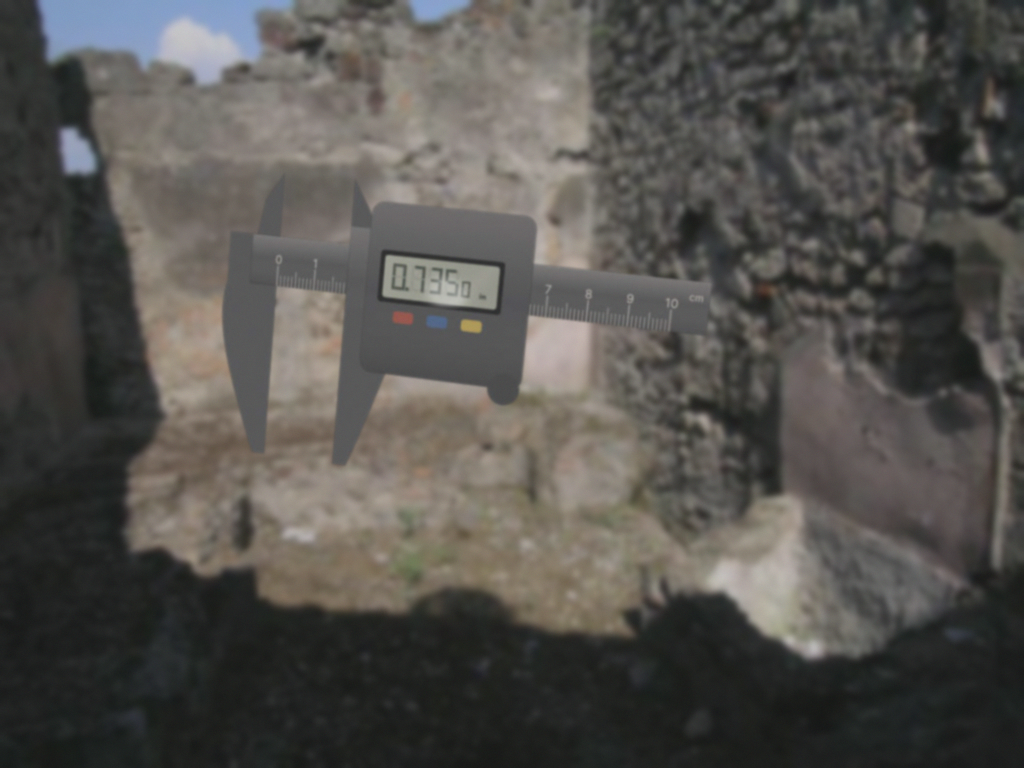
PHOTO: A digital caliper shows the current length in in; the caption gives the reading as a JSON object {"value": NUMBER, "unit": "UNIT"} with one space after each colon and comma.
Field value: {"value": 0.7350, "unit": "in"}
